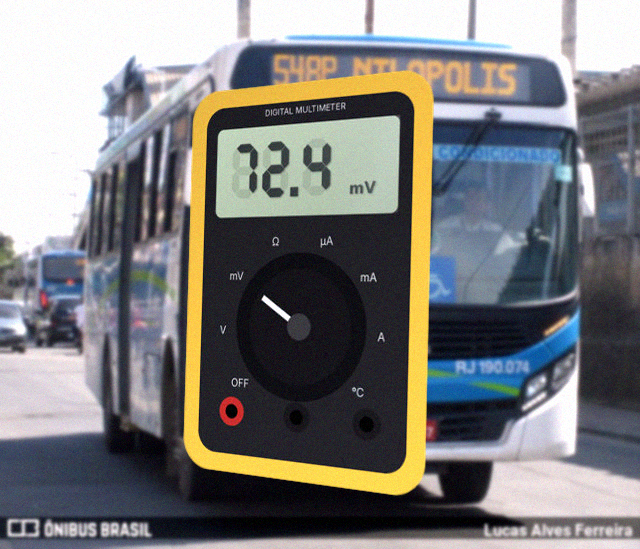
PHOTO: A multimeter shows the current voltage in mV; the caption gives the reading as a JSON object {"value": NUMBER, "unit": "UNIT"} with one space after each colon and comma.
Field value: {"value": 72.4, "unit": "mV"}
